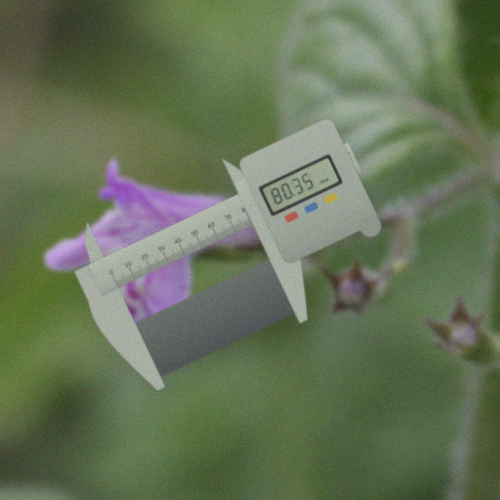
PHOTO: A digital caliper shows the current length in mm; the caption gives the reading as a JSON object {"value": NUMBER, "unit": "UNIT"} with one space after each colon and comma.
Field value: {"value": 80.35, "unit": "mm"}
